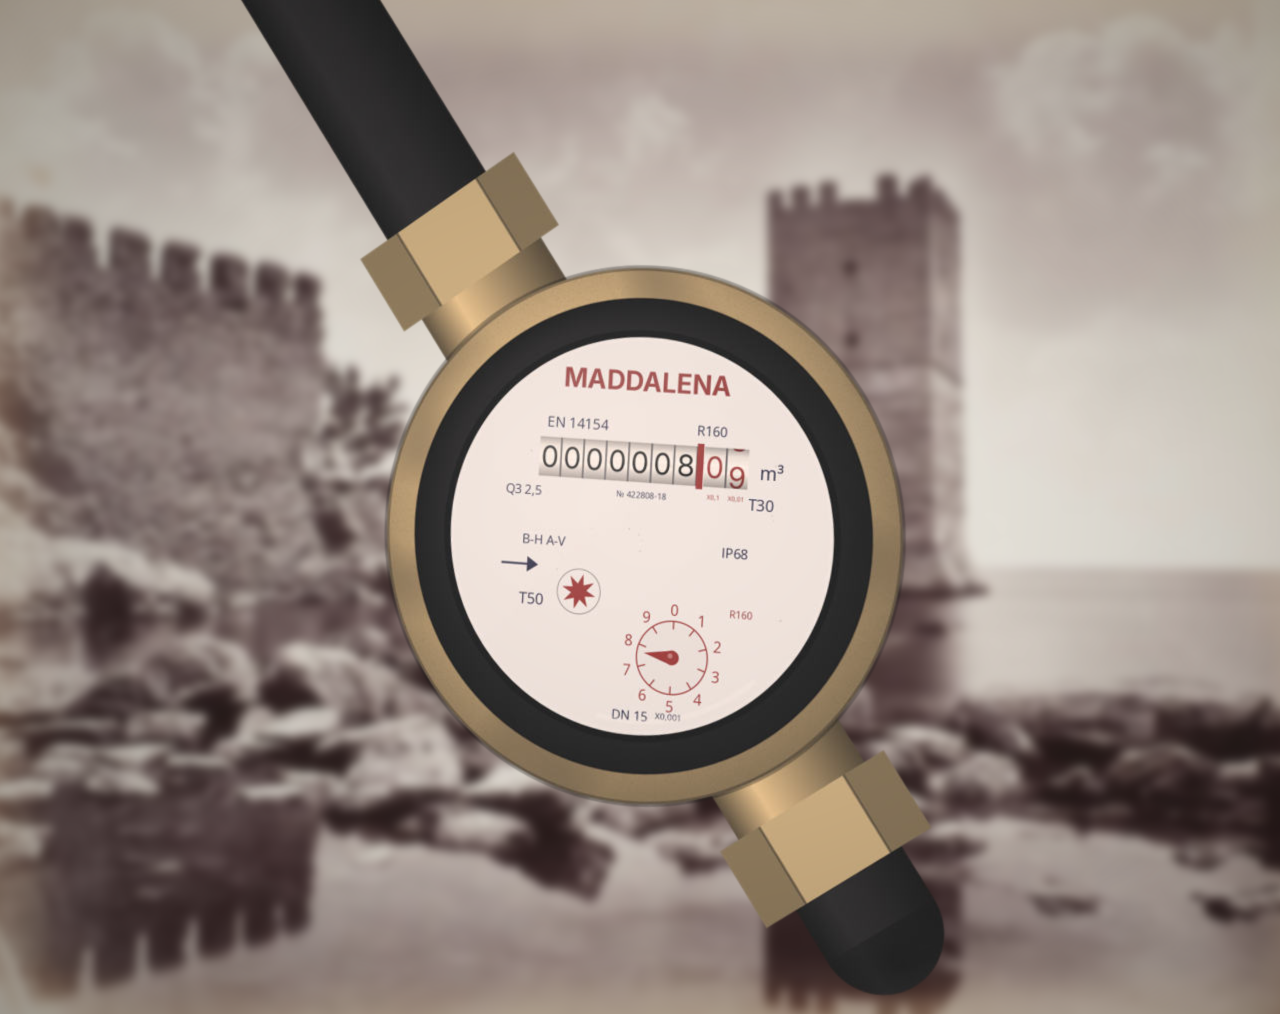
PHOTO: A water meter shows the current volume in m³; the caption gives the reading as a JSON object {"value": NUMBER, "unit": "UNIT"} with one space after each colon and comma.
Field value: {"value": 8.087, "unit": "m³"}
